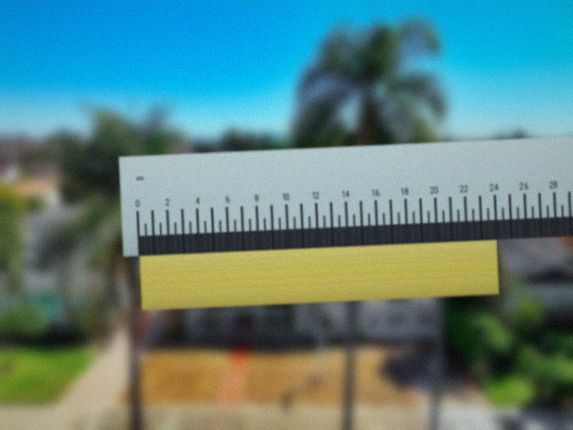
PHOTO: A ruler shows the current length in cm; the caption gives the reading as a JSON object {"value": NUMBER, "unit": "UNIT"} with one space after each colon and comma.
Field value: {"value": 24, "unit": "cm"}
